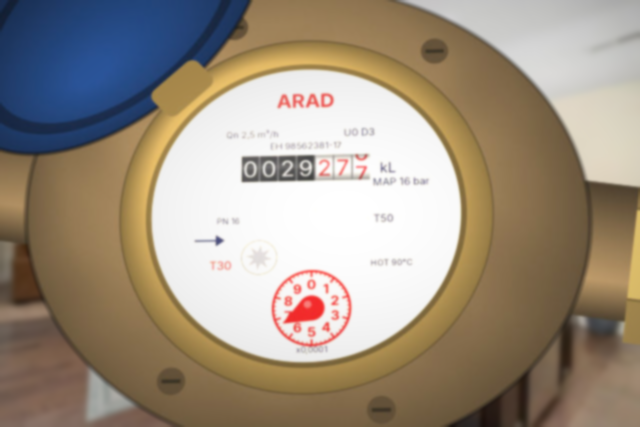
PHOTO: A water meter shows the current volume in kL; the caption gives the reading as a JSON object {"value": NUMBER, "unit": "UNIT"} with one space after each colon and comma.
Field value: {"value": 29.2766, "unit": "kL"}
